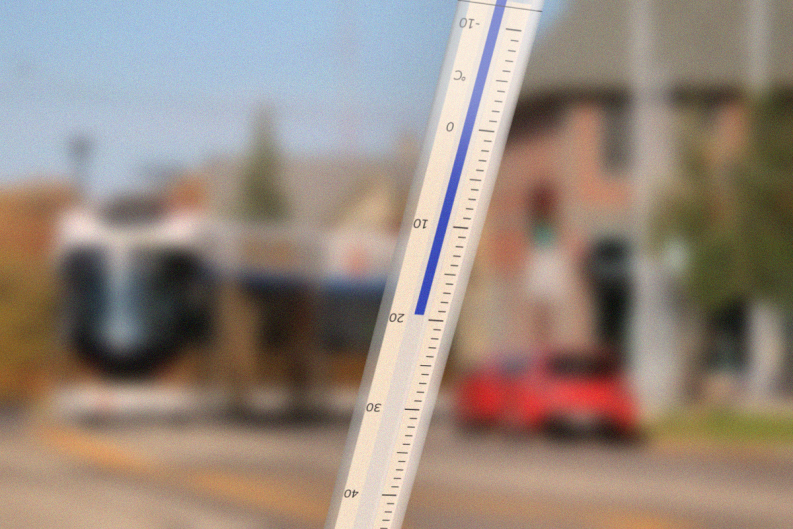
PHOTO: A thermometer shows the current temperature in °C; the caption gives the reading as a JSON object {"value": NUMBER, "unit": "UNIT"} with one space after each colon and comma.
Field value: {"value": 19.5, "unit": "°C"}
